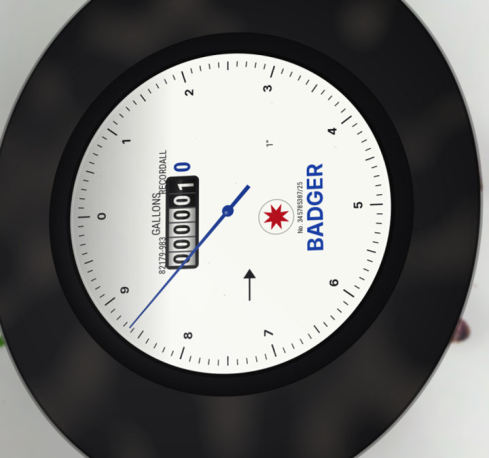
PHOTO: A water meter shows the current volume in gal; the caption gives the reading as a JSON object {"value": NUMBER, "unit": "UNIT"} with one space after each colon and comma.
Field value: {"value": 8.6, "unit": "gal"}
